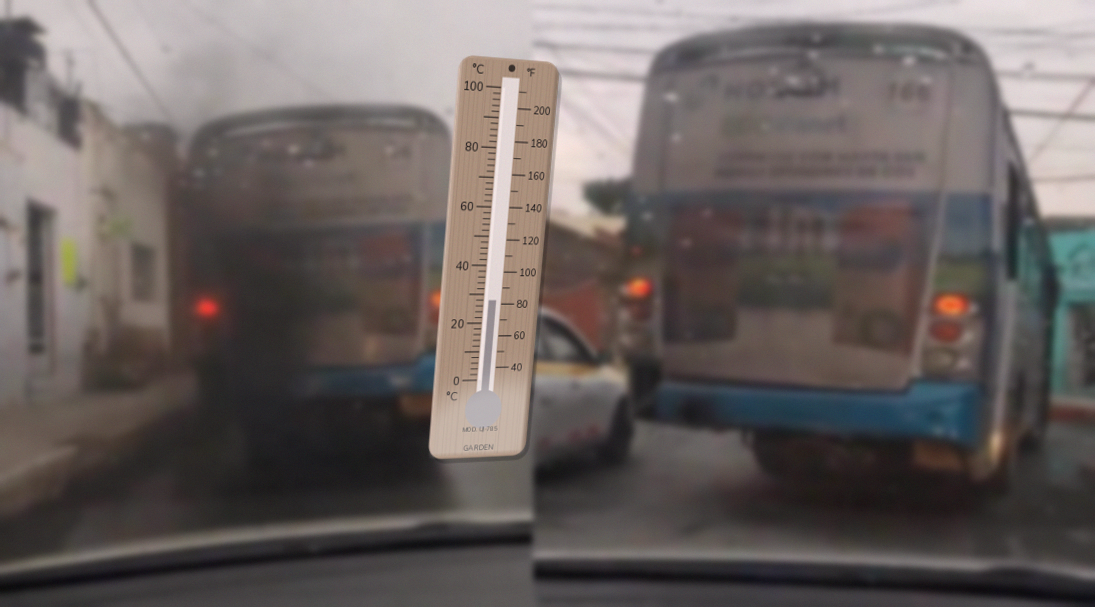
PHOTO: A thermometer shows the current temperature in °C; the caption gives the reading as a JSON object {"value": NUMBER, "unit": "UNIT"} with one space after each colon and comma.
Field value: {"value": 28, "unit": "°C"}
